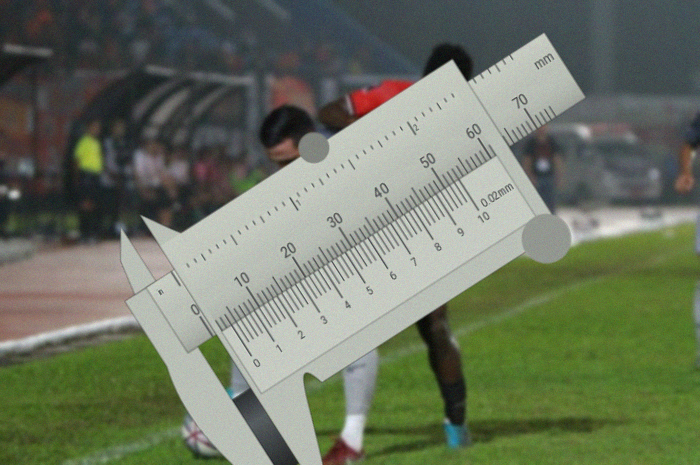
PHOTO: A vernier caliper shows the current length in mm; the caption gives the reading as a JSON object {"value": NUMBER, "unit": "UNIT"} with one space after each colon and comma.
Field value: {"value": 4.0, "unit": "mm"}
